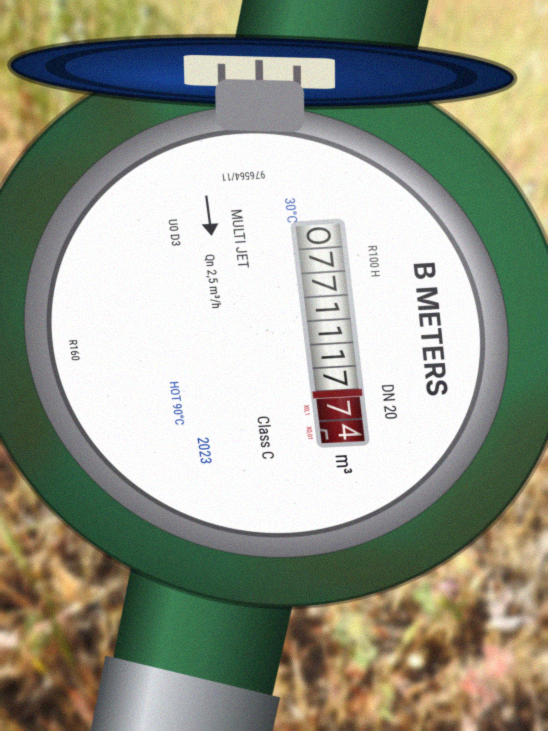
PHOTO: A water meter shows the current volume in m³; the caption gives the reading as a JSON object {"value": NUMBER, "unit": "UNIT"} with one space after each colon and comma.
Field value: {"value": 771117.74, "unit": "m³"}
